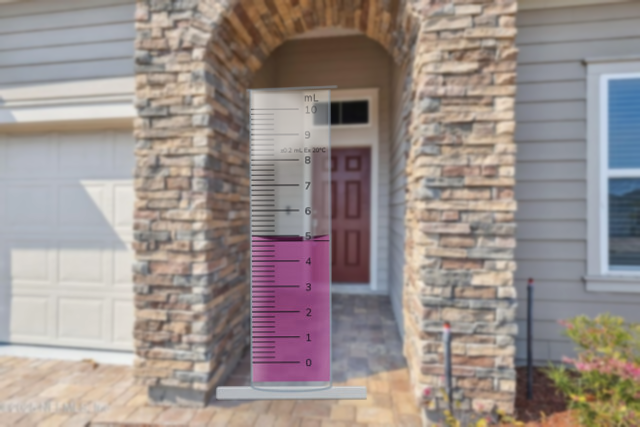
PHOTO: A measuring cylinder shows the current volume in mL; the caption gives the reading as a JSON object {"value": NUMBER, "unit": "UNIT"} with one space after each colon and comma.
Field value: {"value": 4.8, "unit": "mL"}
